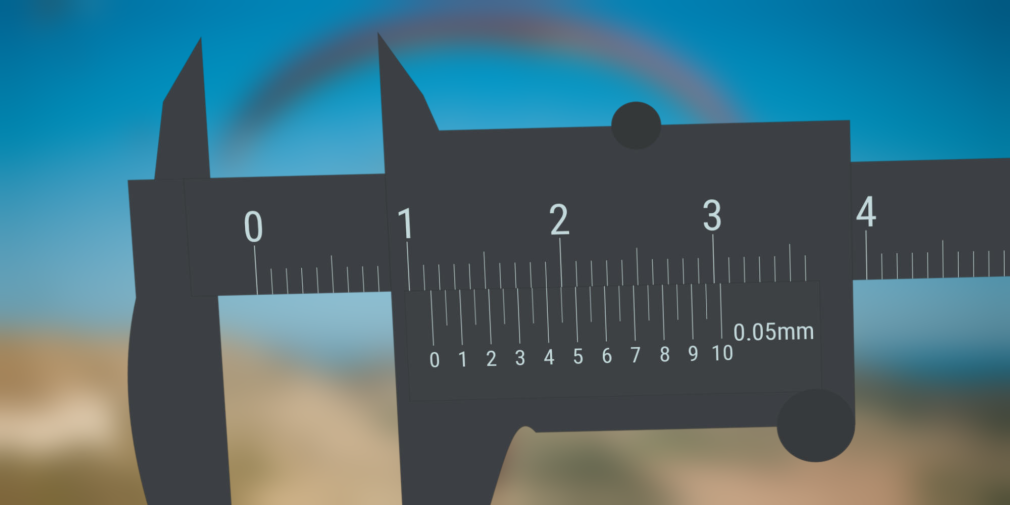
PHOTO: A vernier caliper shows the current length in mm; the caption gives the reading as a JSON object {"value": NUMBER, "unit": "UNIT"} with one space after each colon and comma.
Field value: {"value": 11.4, "unit": "mm"}
